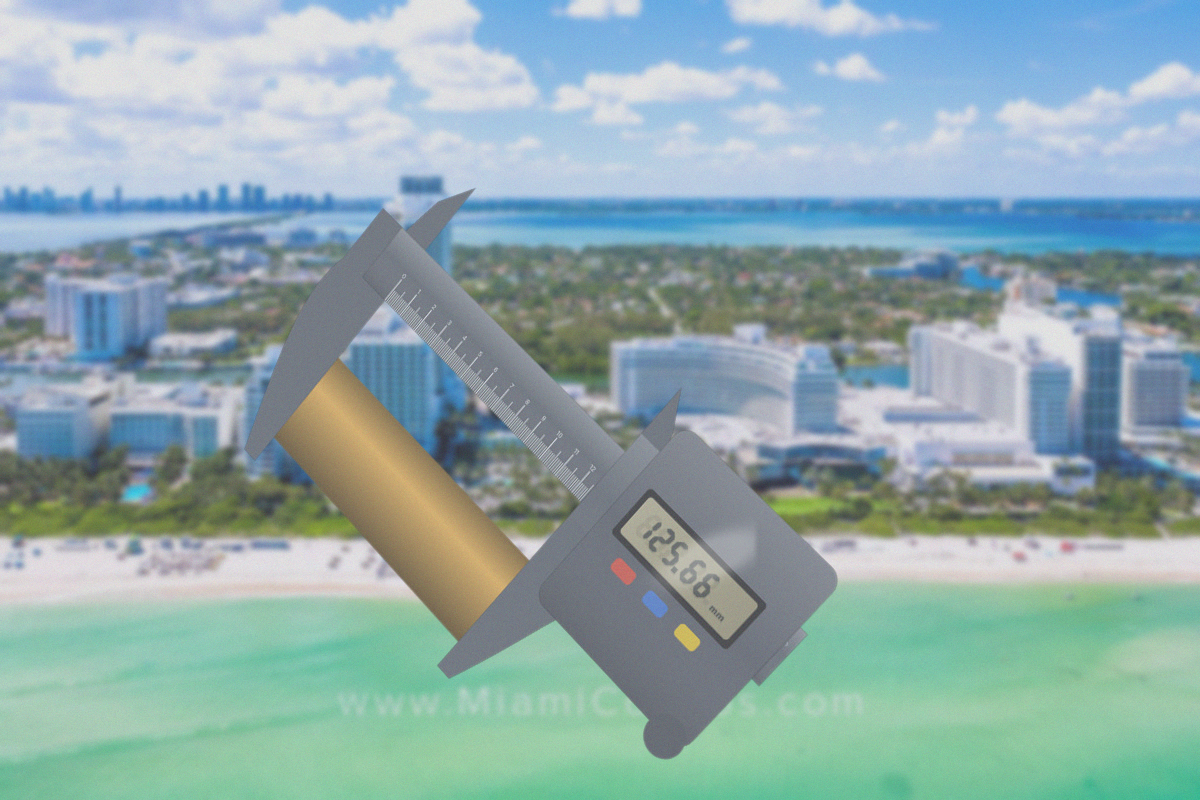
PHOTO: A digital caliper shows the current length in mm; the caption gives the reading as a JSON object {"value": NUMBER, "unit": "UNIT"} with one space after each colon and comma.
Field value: {"value": 125.66, "unit": "mm"}
